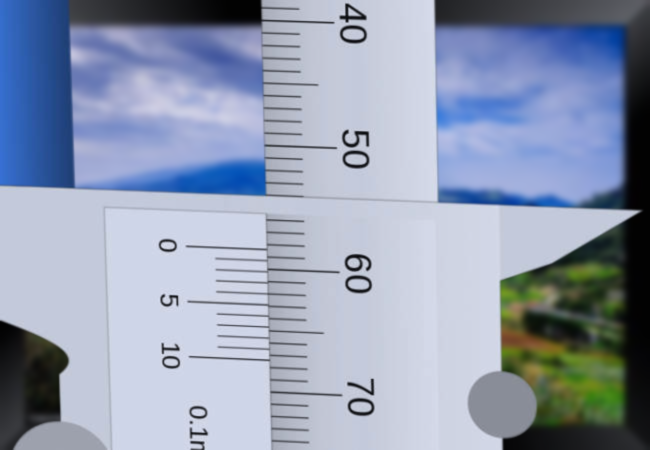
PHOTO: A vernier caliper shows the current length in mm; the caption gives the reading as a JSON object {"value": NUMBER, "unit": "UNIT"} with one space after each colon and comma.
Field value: {"value": 58.4, "unit": "mm"}
